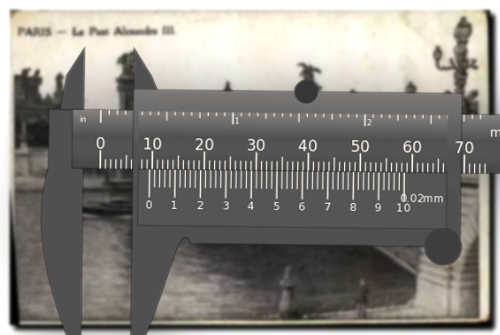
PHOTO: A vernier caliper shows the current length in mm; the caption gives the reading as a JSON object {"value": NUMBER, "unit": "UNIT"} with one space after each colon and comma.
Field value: {"value": 9.5, "unit": "mm"}
